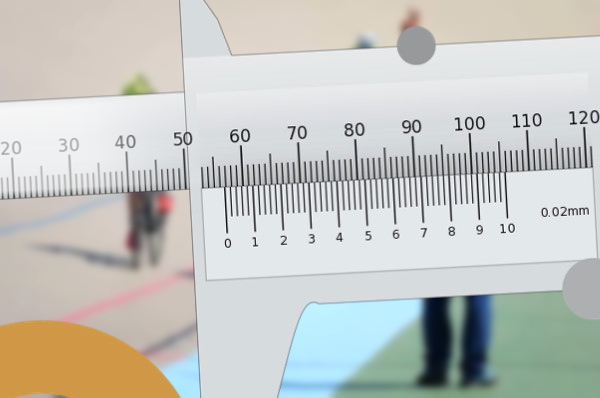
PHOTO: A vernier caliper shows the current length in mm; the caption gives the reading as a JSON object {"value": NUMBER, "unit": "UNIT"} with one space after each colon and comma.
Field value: {"value": 56.8, "unit": "mm"}
